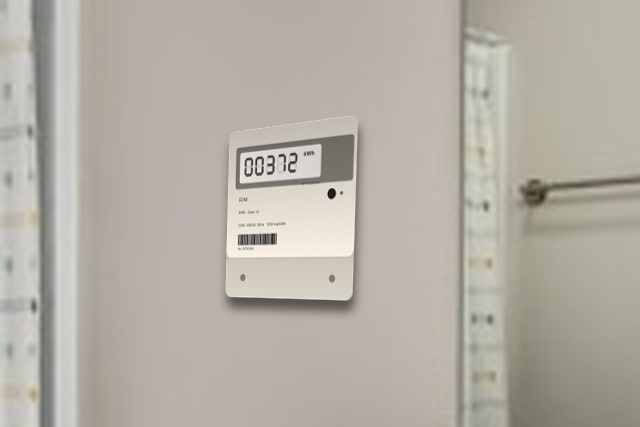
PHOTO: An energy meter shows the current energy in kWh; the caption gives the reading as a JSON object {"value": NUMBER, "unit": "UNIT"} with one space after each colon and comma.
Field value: {"value": 372, "unit": "kWh"}
